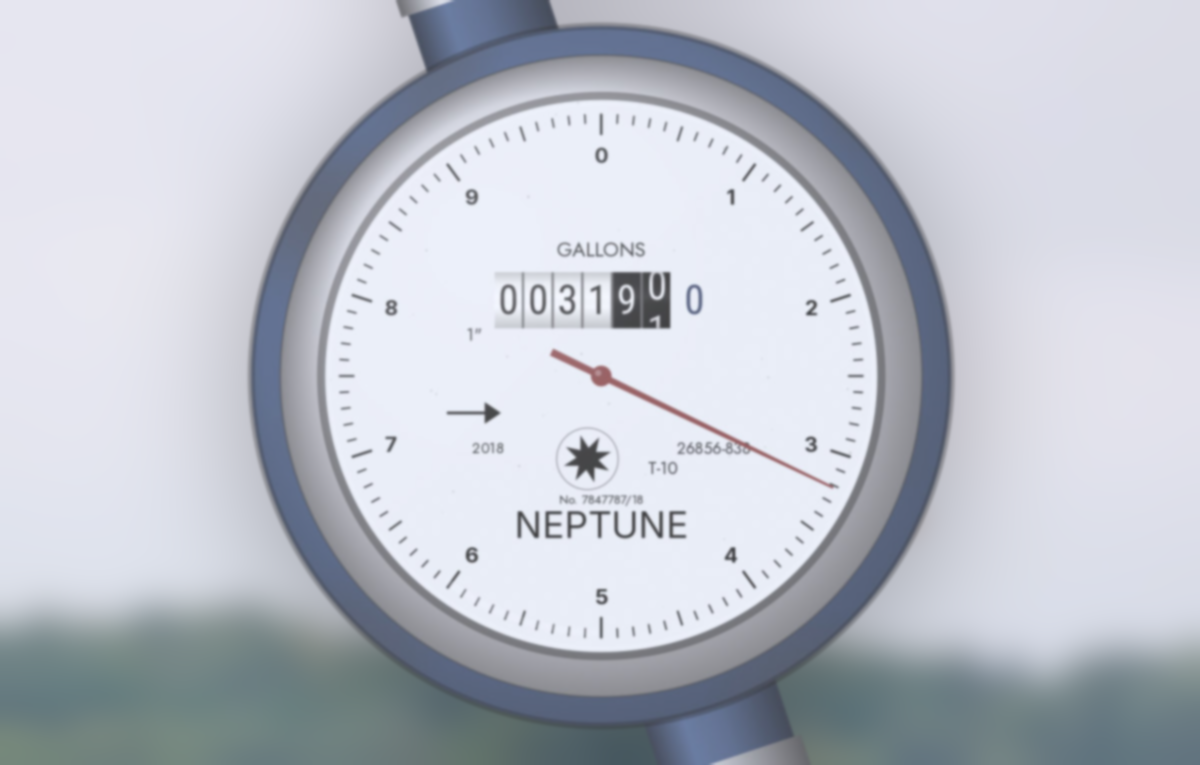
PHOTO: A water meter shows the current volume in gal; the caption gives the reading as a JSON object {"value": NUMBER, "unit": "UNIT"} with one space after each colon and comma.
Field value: {"value": 31903.2, "unit": "gal"}
